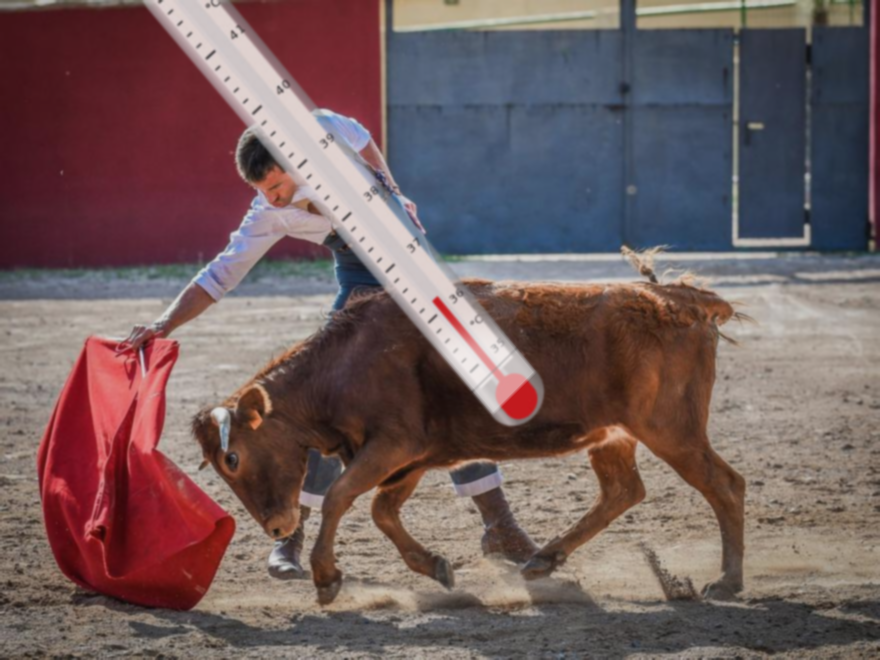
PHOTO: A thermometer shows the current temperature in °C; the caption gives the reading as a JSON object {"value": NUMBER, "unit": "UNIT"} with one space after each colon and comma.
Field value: {"value": 36.2, "unit": "°C"}
